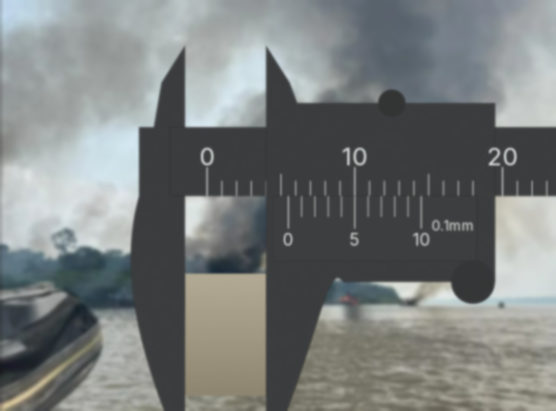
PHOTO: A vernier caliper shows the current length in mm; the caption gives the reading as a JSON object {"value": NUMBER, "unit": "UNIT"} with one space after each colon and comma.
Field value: {"value": 5.5, "unit": "mm"}
